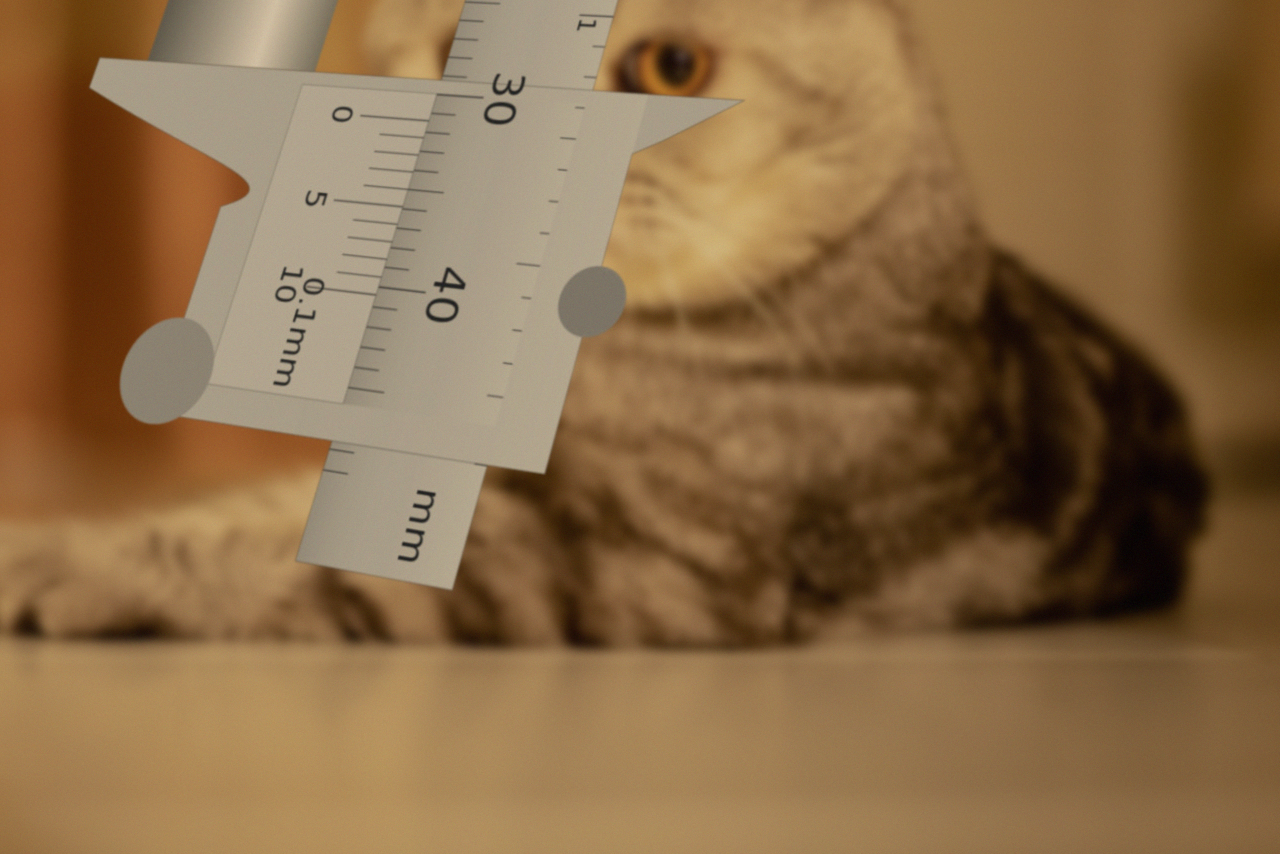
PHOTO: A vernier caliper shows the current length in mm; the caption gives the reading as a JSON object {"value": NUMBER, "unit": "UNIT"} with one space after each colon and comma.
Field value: {"value": 31.4, "unit": "mm"}
